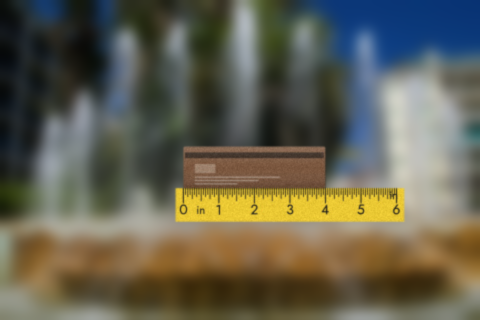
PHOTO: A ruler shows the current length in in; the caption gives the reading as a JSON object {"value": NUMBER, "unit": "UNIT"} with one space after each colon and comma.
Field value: {"value": 4, "unit": "in"}
